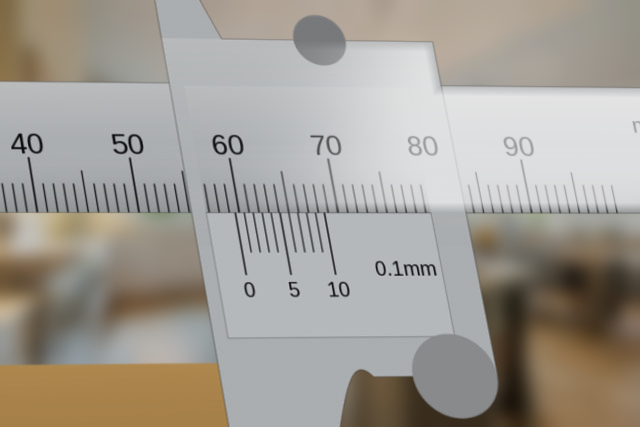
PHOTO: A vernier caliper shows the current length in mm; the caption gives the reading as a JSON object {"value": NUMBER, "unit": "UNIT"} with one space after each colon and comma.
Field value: {"value": 59.6, "unit": "mm"}
